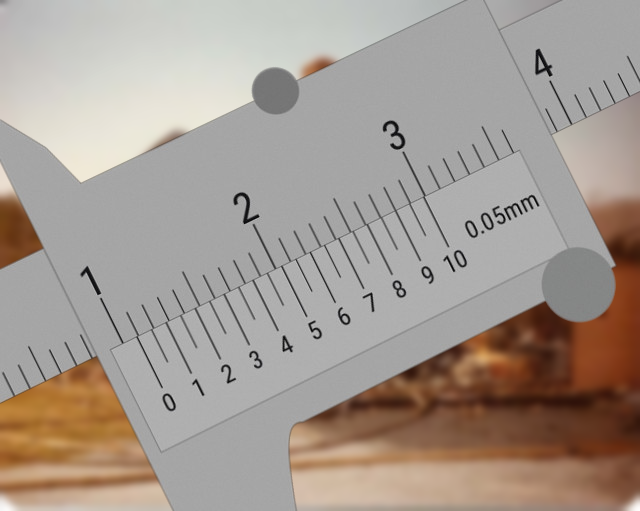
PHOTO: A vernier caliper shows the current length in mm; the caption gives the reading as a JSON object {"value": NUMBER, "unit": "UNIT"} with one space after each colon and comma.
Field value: {"value": 10.9, "unit": "mm"}
